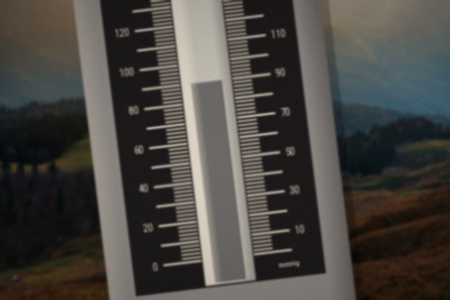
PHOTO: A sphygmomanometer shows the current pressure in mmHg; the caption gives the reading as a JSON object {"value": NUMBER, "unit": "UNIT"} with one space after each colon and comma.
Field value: {"value": 90, "unit": "mmHg"}
